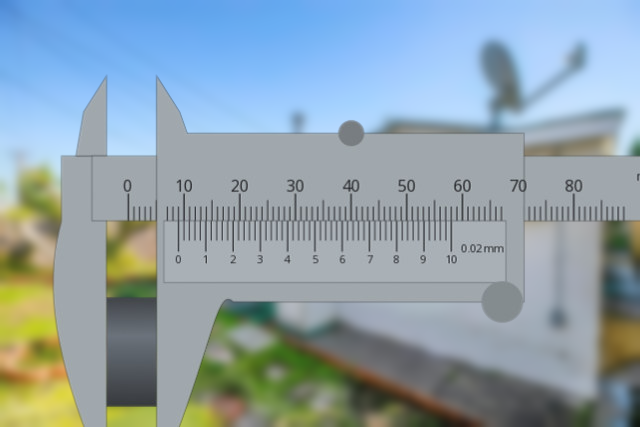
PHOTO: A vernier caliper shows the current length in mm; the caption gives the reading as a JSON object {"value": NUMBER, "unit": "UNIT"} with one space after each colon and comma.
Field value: {"value": 9.0, "unit": "mm"}
